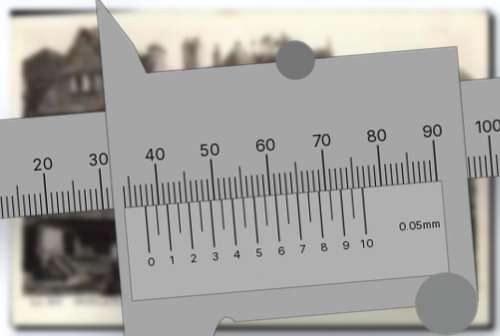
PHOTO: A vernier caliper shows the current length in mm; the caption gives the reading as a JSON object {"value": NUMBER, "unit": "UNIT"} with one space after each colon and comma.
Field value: {"value": 37.6, "unit": "mm"}
